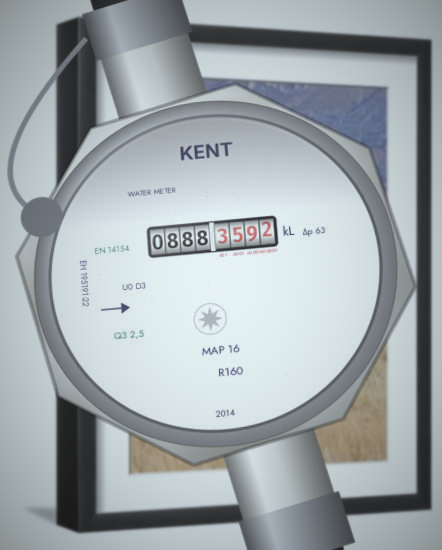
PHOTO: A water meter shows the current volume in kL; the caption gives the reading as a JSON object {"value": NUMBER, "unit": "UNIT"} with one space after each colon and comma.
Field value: {"value": 888.3592, "unit": "kL"}
